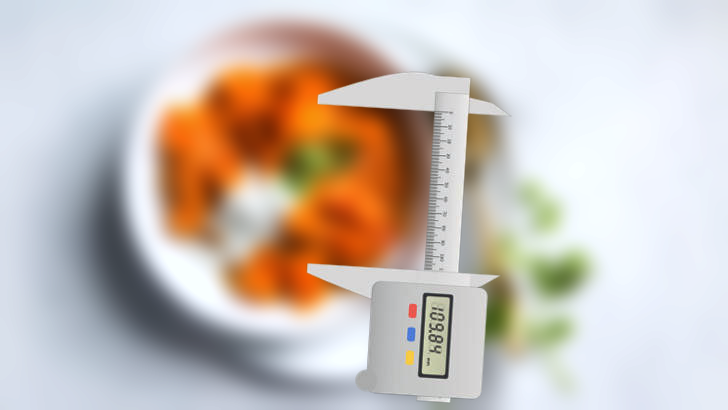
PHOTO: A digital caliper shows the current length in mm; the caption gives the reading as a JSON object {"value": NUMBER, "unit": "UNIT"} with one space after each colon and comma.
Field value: {"value": 109.84, "unit": "mm"}
